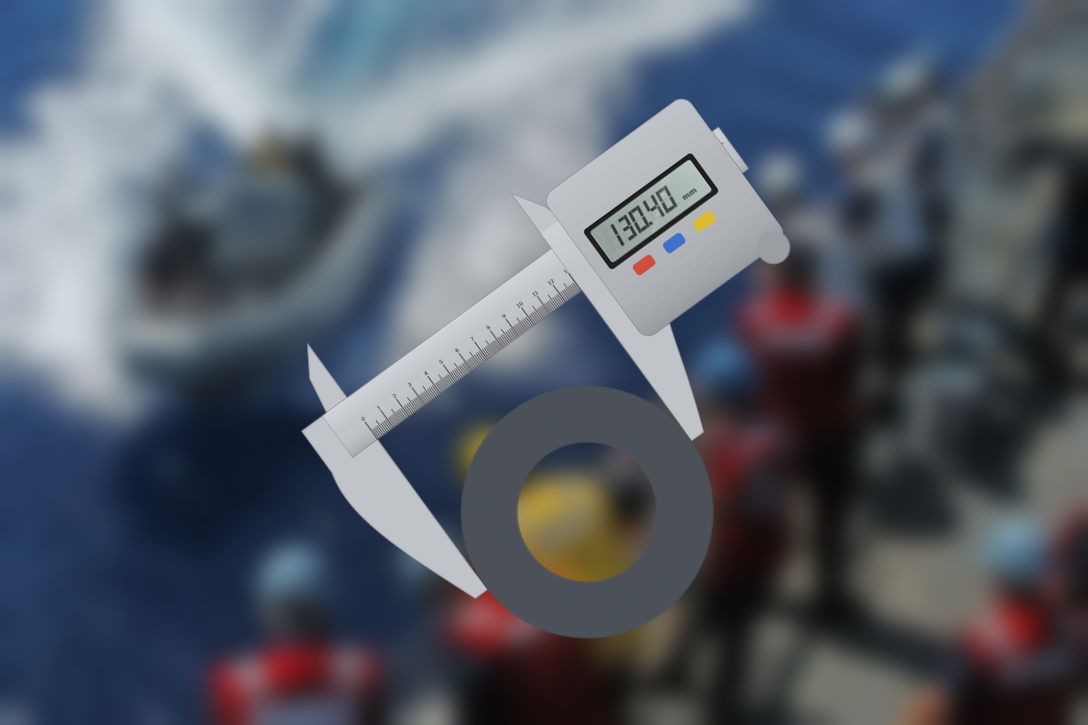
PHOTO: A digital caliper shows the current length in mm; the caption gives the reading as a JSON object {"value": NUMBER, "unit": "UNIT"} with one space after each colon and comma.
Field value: {"value": 130.40, "unit": "mm"}
